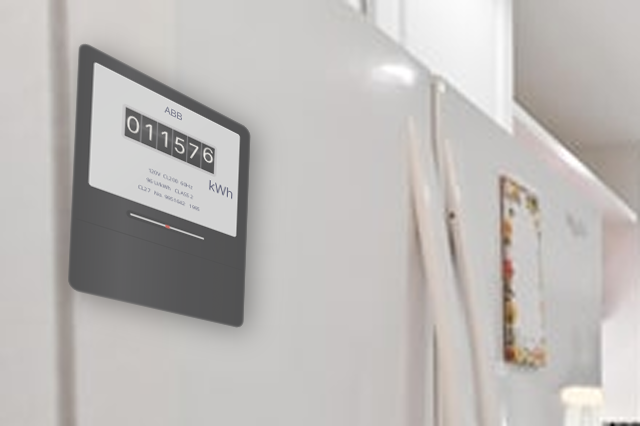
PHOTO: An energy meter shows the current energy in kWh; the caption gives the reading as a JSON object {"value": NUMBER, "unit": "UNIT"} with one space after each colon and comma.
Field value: {"value": 11576, "unit": "kWh"}
